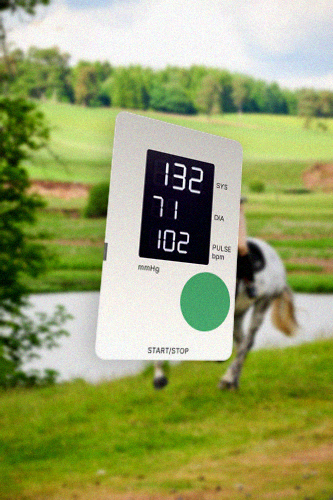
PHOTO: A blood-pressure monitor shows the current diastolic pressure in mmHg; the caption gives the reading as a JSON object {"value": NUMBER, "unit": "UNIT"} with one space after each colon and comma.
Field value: {"value": 71, "unit": "mmHg"}
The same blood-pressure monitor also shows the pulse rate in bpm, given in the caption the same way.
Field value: {"value": 102, "unit": "bpm"}
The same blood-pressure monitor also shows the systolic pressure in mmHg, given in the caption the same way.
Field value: {"value": 132, "unit": "mmHg"}
